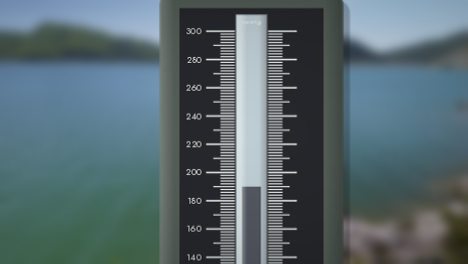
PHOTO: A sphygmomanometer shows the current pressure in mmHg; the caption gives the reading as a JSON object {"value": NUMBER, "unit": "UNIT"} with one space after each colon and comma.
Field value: {"value": 190, "unit": "mmHg"}
